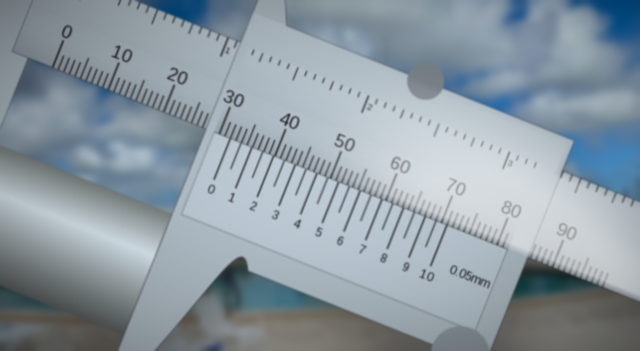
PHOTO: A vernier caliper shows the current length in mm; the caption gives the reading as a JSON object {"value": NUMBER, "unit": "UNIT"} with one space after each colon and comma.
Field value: {"value": 32.0, "unit": "mm"}
